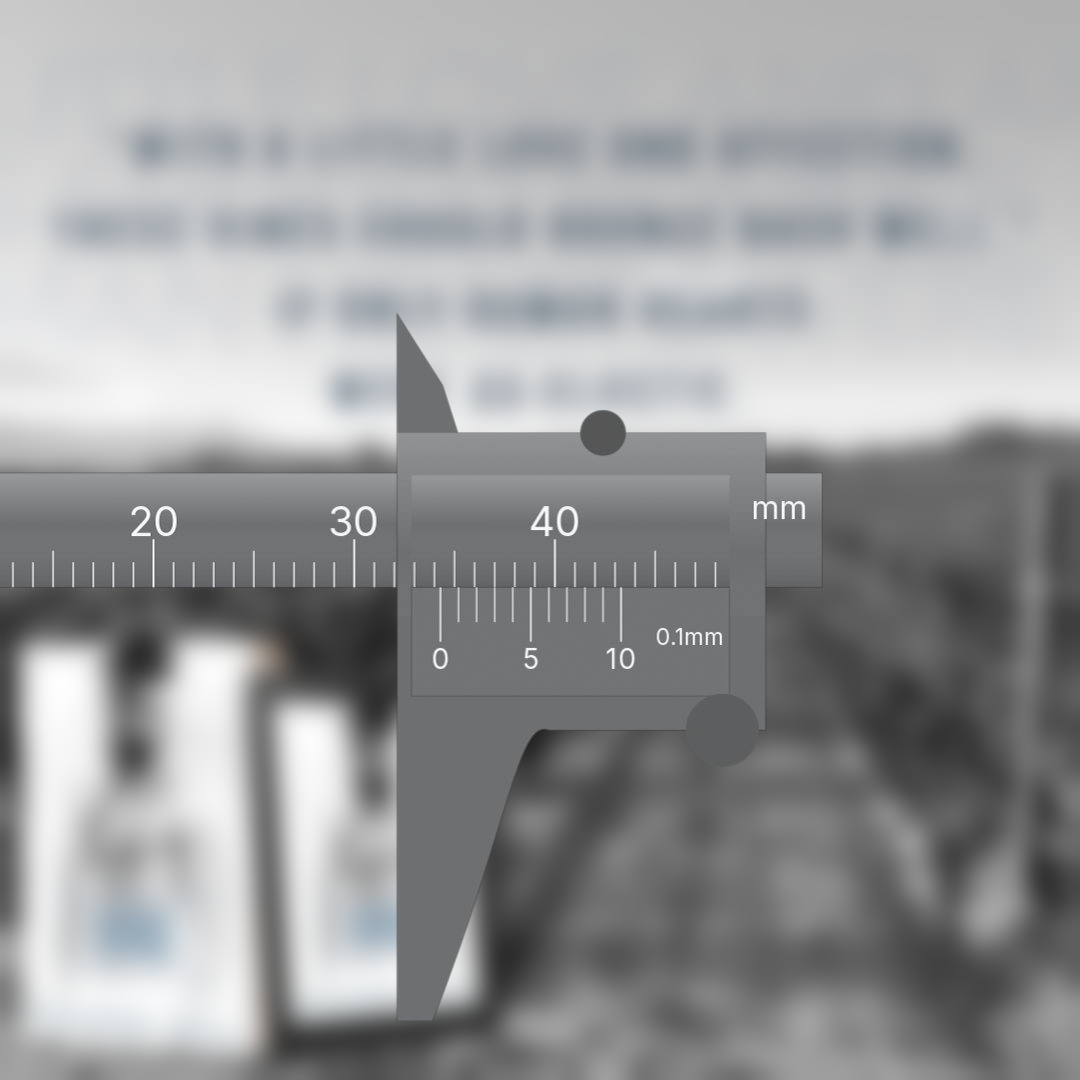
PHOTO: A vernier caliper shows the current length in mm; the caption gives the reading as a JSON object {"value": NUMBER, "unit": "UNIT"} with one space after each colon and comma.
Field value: {"value": 34.3, "unit": "mm"}
